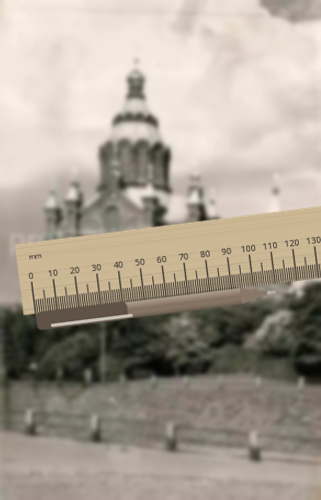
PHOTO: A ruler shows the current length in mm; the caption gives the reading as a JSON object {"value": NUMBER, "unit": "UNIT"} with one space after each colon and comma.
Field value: {"value": 110, "unit": "mm"}
